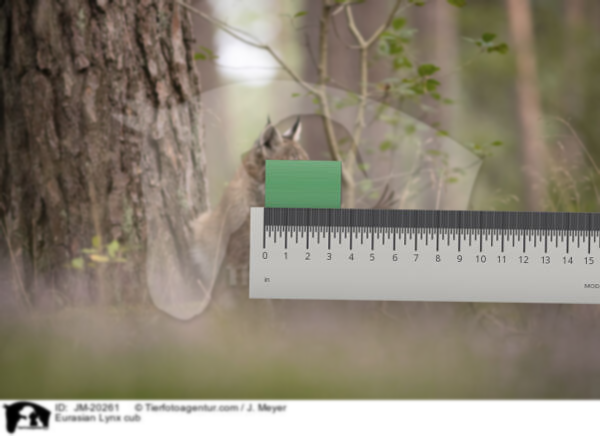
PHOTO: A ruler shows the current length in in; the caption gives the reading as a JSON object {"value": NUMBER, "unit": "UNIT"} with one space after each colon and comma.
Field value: {"value": 3.5, "unit": "in"}
